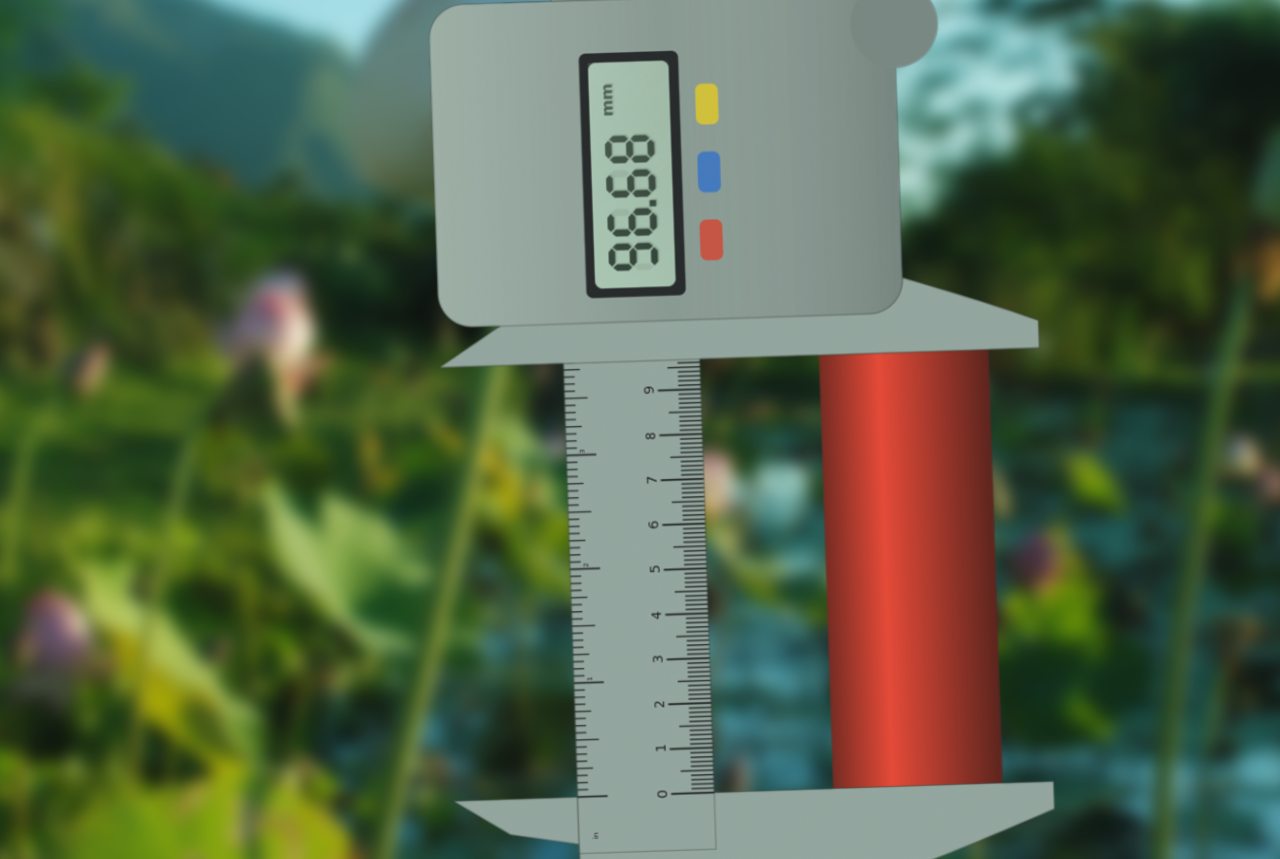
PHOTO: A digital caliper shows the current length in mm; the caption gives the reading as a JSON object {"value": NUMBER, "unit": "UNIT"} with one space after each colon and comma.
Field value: {"value": 96.68, "unit": "mm"}
